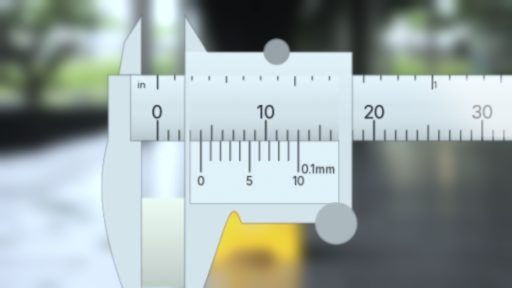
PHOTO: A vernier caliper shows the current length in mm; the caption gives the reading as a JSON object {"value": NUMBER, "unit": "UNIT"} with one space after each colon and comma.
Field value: {"value": 4.0, "unit": "mm"}
